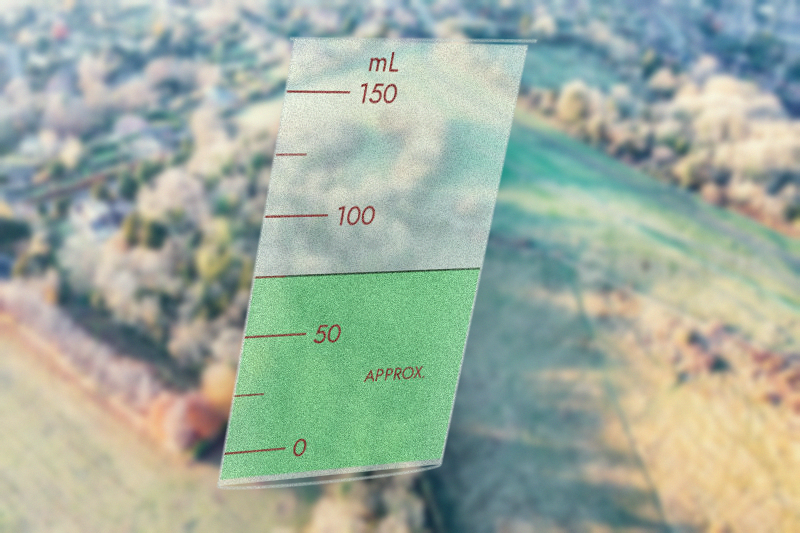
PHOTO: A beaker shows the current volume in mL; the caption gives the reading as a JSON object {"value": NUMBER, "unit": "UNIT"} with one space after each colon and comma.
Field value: {"value": 75, "unit": "mL"}
